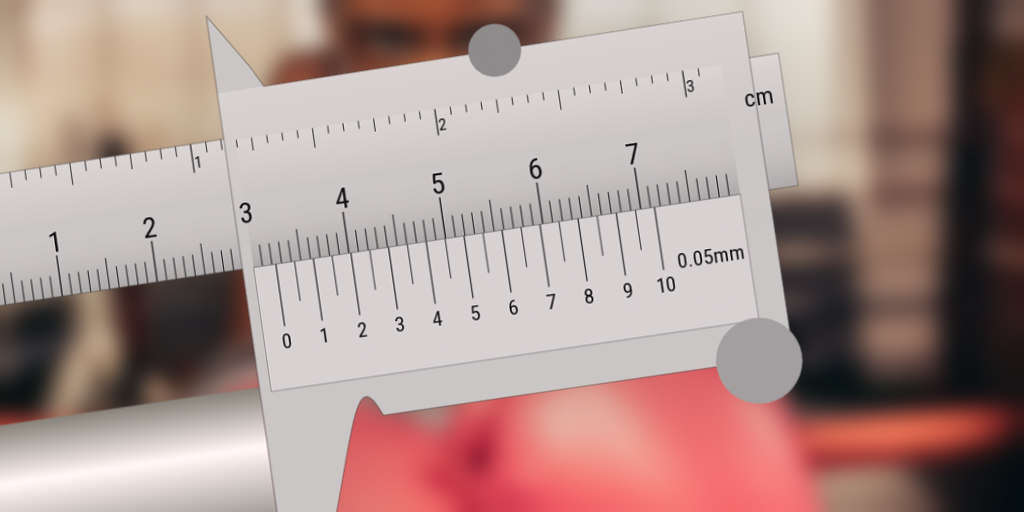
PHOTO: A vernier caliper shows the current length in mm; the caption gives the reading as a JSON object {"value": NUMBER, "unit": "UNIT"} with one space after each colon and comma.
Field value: {"value": 32.4, "unit": "mm"}
